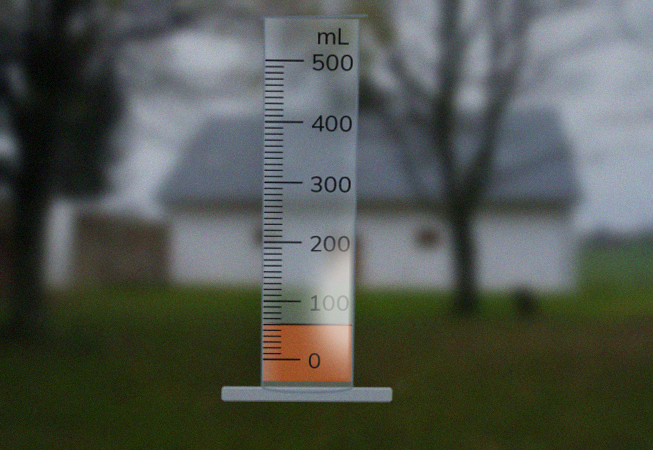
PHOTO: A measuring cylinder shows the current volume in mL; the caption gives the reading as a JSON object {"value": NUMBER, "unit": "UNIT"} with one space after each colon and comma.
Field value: {"value": 60, "unit": "mL"}
